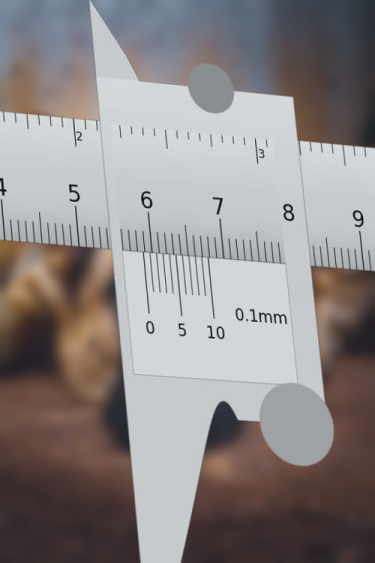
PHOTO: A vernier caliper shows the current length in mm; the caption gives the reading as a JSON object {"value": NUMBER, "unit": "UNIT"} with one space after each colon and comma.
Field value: {"value": 58.8, "unit": "mm"}
